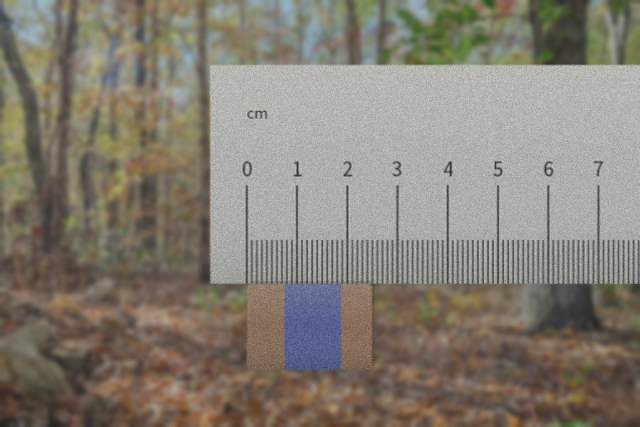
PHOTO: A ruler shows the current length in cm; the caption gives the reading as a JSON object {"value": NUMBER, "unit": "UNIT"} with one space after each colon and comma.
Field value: {"value": 2.5, "unit": "cm"}
